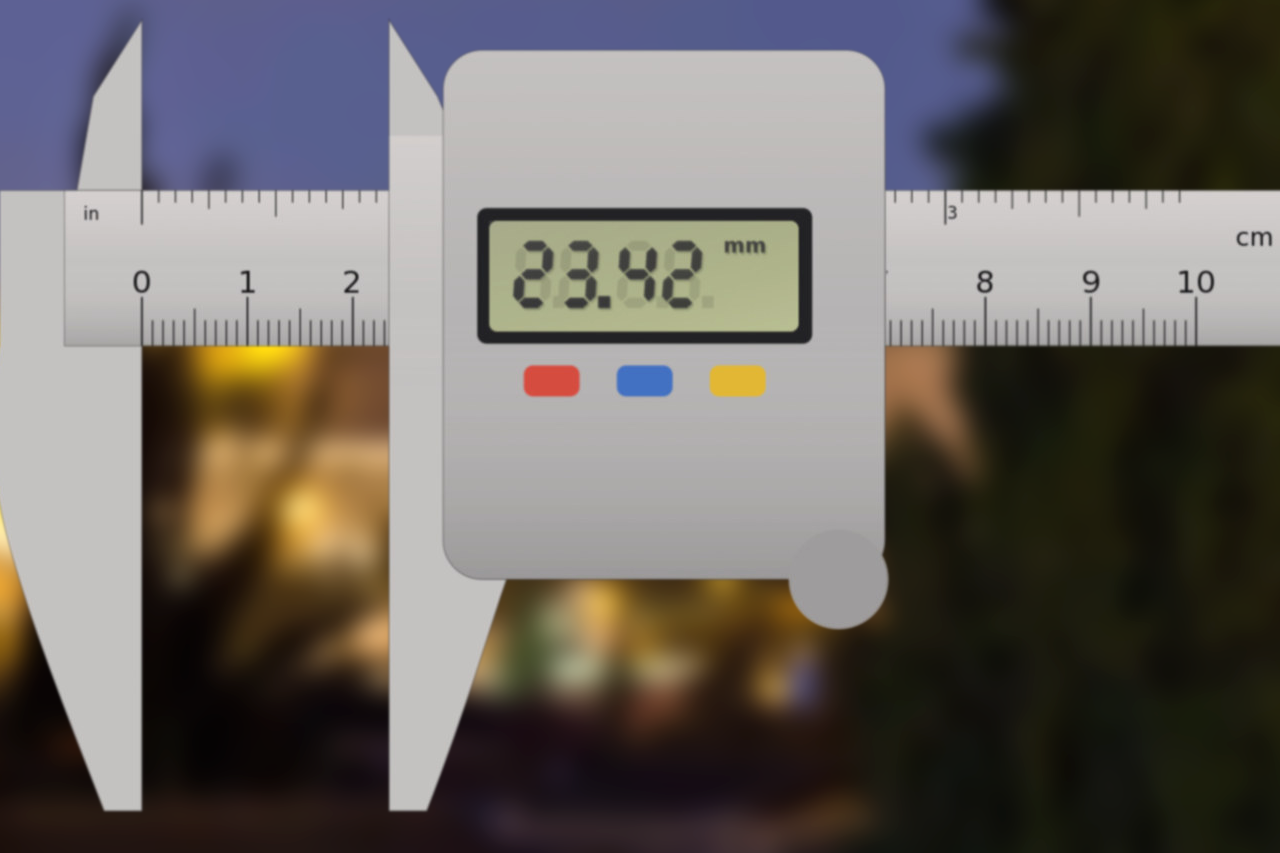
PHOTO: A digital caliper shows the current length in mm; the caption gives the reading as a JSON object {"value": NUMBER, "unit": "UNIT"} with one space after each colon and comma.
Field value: {"value": 23.42, "unit": "mm"}
